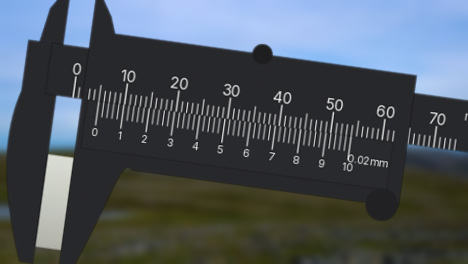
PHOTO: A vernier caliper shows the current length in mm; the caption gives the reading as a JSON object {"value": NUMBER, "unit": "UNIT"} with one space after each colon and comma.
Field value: {"value": 5.0, "unit": "mm"}
